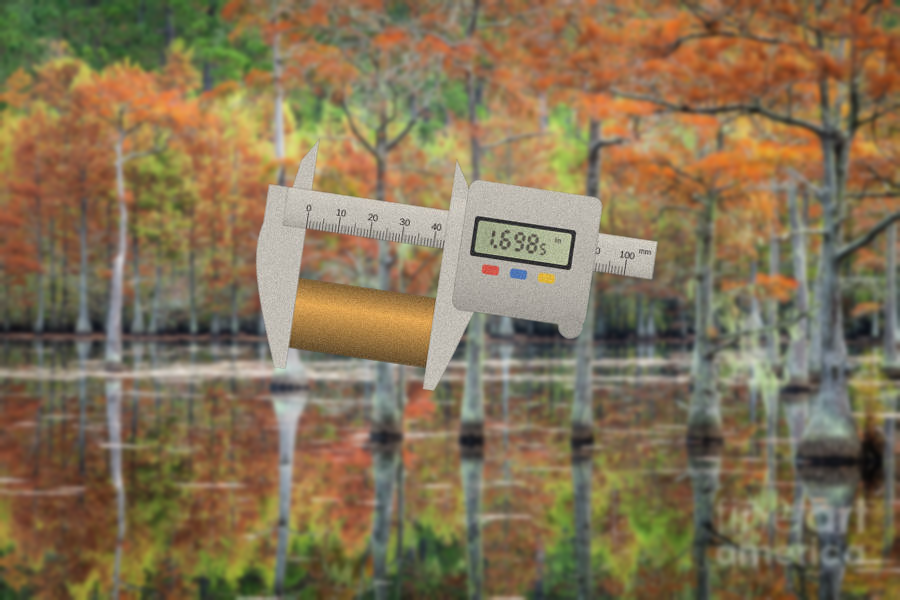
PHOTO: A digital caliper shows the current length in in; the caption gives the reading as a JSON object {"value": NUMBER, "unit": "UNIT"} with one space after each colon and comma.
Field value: {"value": 1.6985, "unit": "in"}
